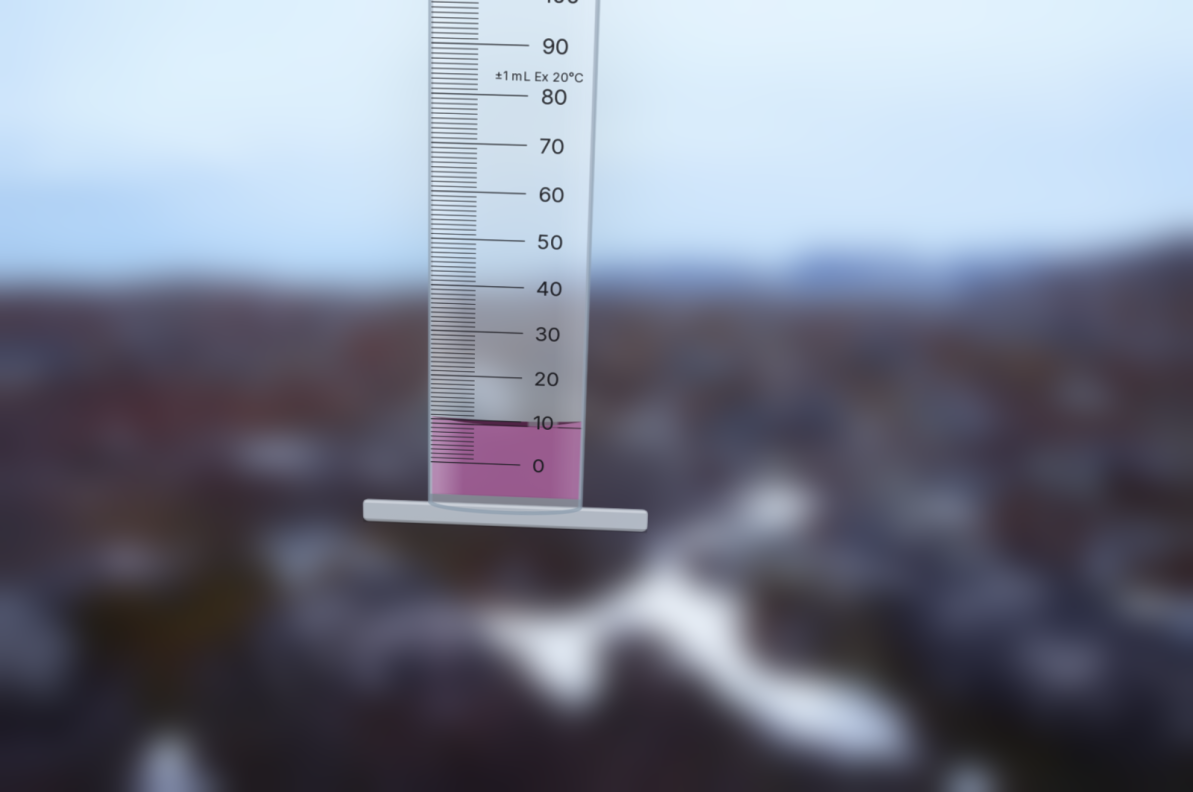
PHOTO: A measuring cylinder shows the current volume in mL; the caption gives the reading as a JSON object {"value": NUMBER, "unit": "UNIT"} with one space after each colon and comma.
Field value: {"value": 9, "unit": "mL"}
